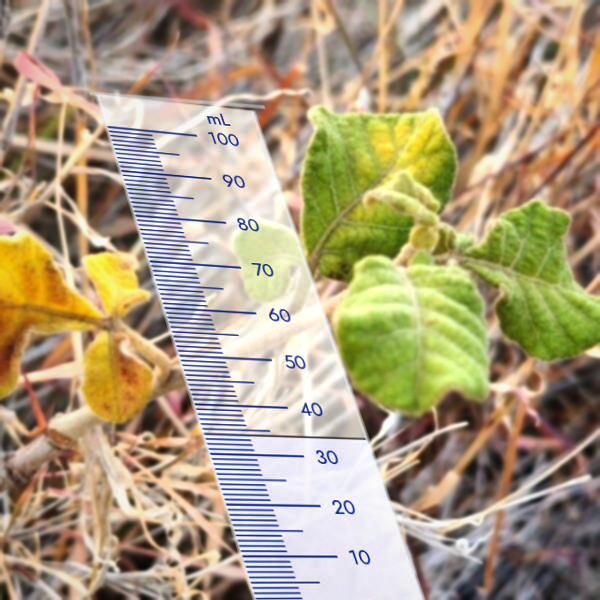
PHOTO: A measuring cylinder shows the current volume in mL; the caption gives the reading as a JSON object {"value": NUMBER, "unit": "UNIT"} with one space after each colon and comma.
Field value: {"value": 34, "unit": "mL"}
